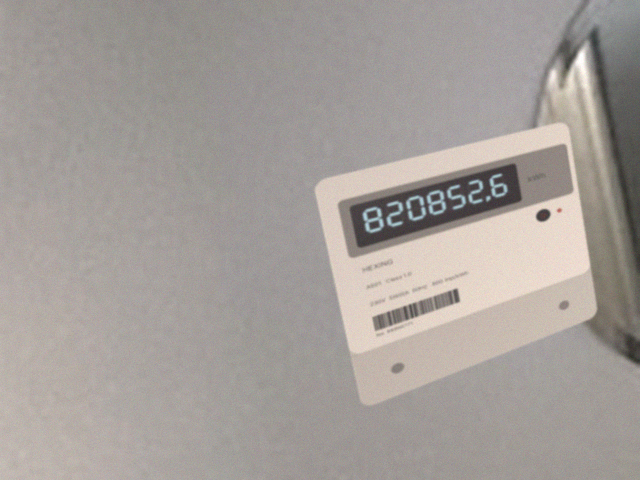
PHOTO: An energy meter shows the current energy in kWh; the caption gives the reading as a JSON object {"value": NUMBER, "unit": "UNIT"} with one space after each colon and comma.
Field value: {"value": 820852.6, "unit": "kWh"}
